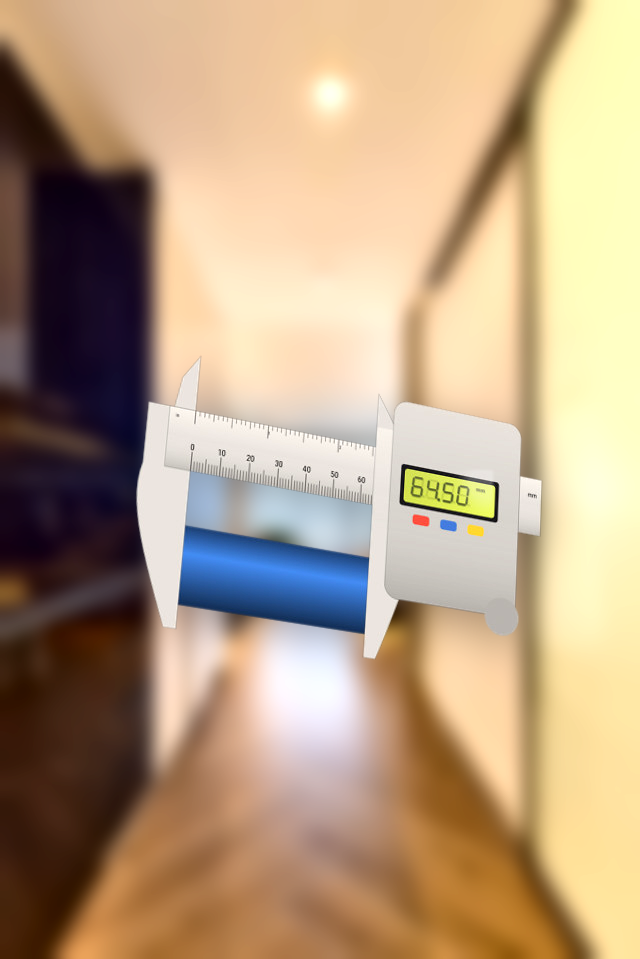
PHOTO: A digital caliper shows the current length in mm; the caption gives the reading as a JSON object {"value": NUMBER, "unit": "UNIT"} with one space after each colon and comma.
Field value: {"value": 64.50, "unit": "mm"}
